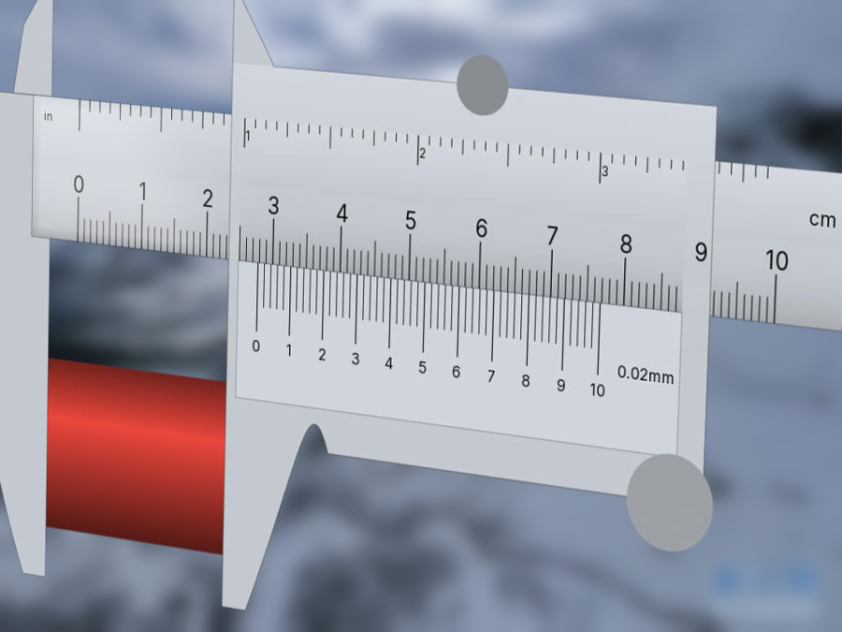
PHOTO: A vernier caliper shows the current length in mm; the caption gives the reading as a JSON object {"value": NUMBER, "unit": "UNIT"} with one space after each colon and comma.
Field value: {"value": 27.8, "unit": "mm"}
